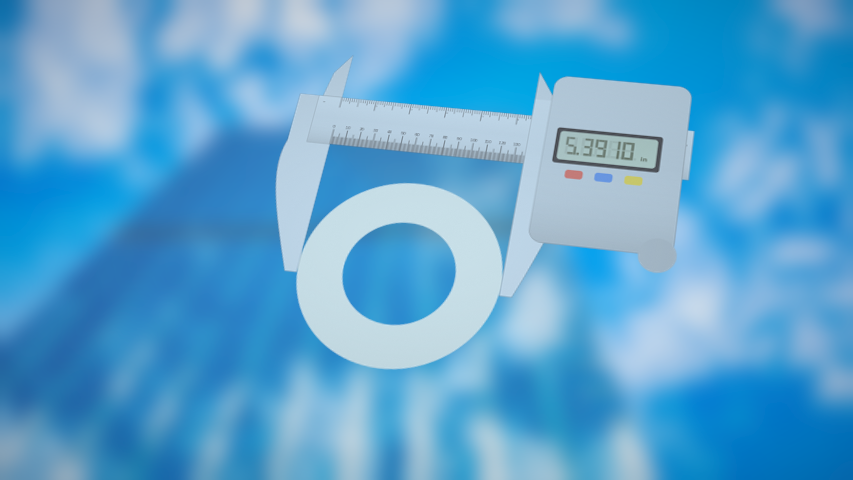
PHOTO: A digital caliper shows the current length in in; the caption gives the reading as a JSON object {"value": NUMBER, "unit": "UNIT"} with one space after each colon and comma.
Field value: {"value": 5.3910, "unit": "in"}
